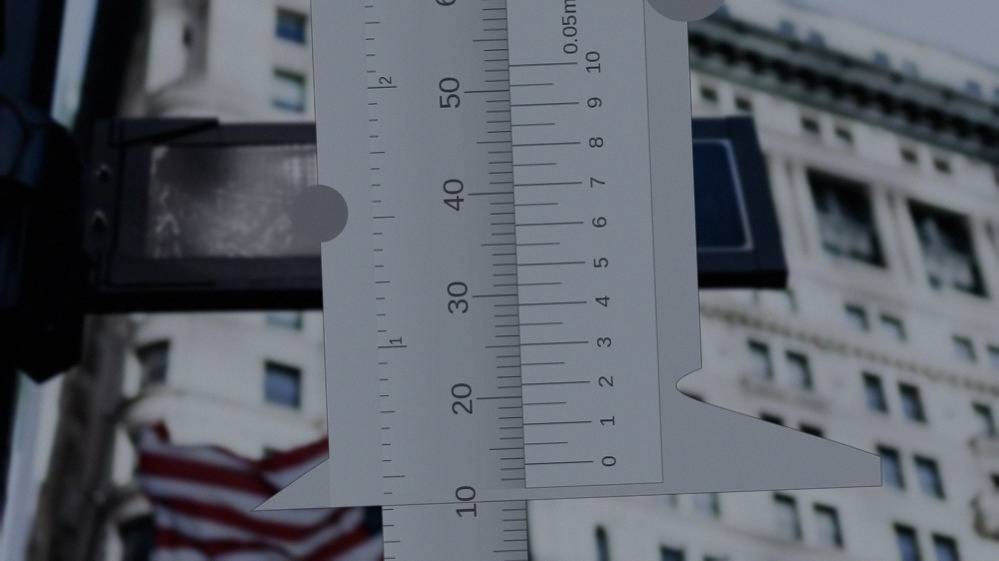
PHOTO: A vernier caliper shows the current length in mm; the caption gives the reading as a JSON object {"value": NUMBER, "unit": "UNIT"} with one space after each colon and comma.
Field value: {"value": 13.4, "unit": "mm"}
